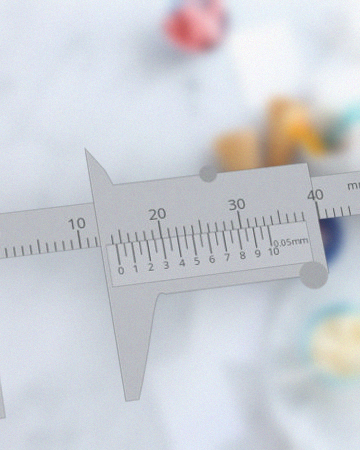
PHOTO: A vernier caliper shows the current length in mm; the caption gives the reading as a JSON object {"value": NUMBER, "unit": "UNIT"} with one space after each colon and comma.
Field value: {"value": 14.4, "unit": "mm"}
